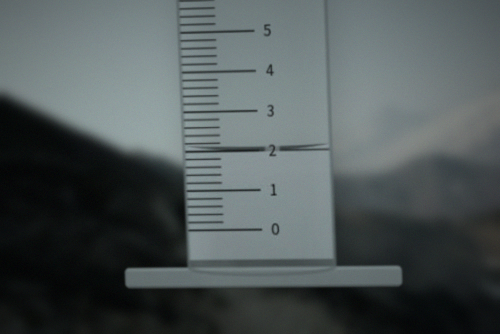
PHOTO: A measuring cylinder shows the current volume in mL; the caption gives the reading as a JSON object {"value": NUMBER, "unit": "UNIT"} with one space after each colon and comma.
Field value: {"value": 2, "unit": "mL"}
